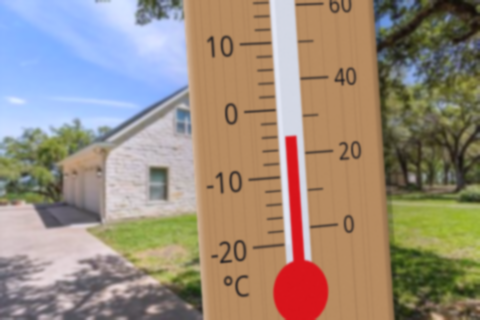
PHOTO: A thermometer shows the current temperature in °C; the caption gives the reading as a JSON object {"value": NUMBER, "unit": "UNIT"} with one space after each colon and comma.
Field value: {"value": -4, "unit": "°C"}
